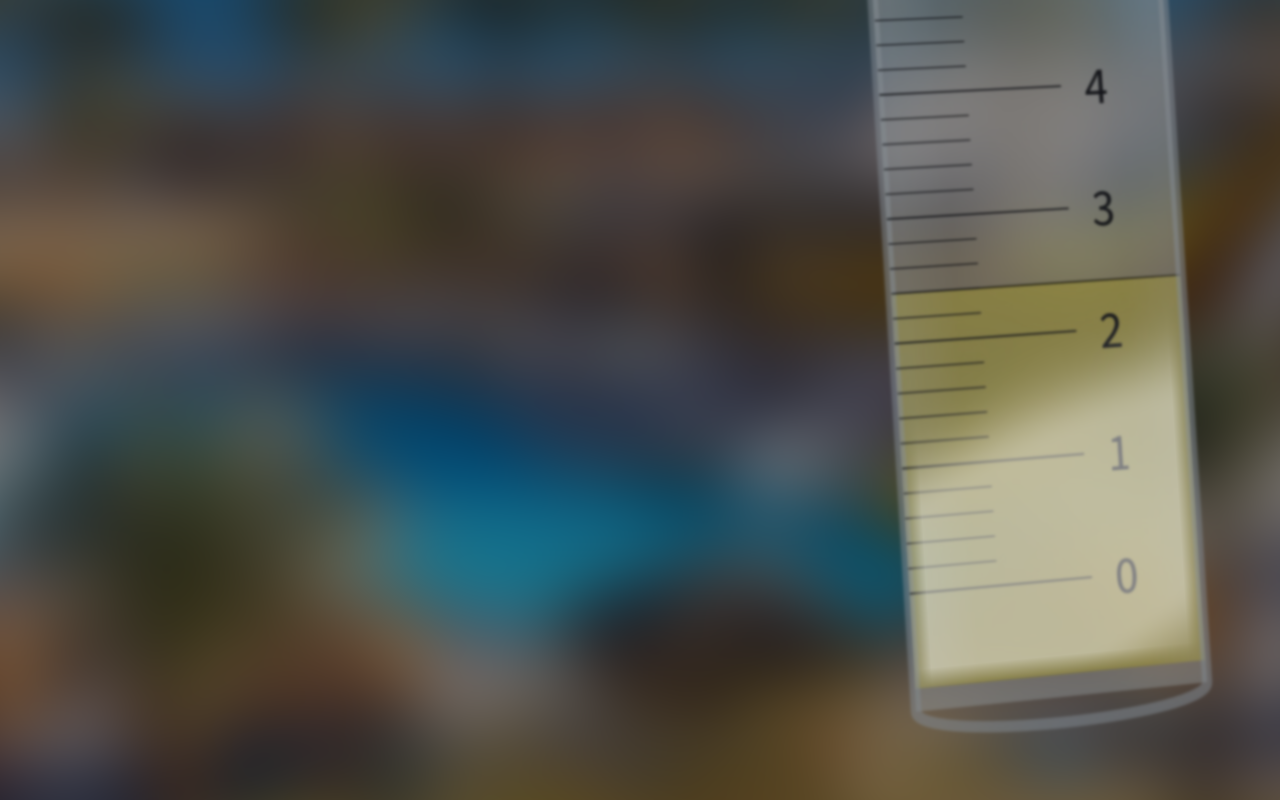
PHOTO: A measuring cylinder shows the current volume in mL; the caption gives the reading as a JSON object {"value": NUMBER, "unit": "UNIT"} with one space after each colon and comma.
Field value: {"value": 2.4, "unit": "mL"}
